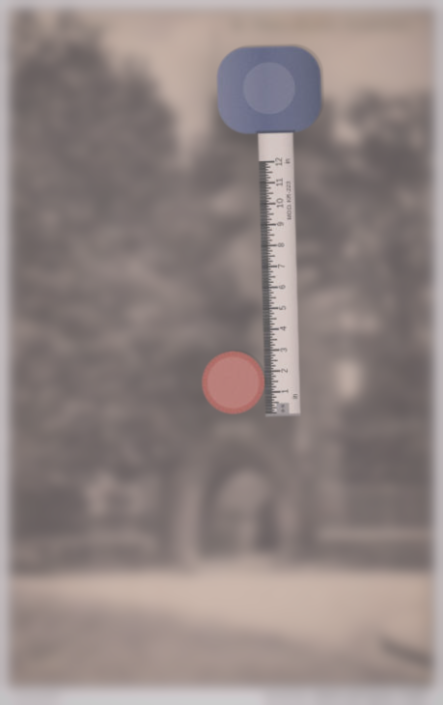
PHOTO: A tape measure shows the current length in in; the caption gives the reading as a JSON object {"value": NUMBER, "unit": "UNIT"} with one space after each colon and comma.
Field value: {"value": 3, "unit": "in"}
